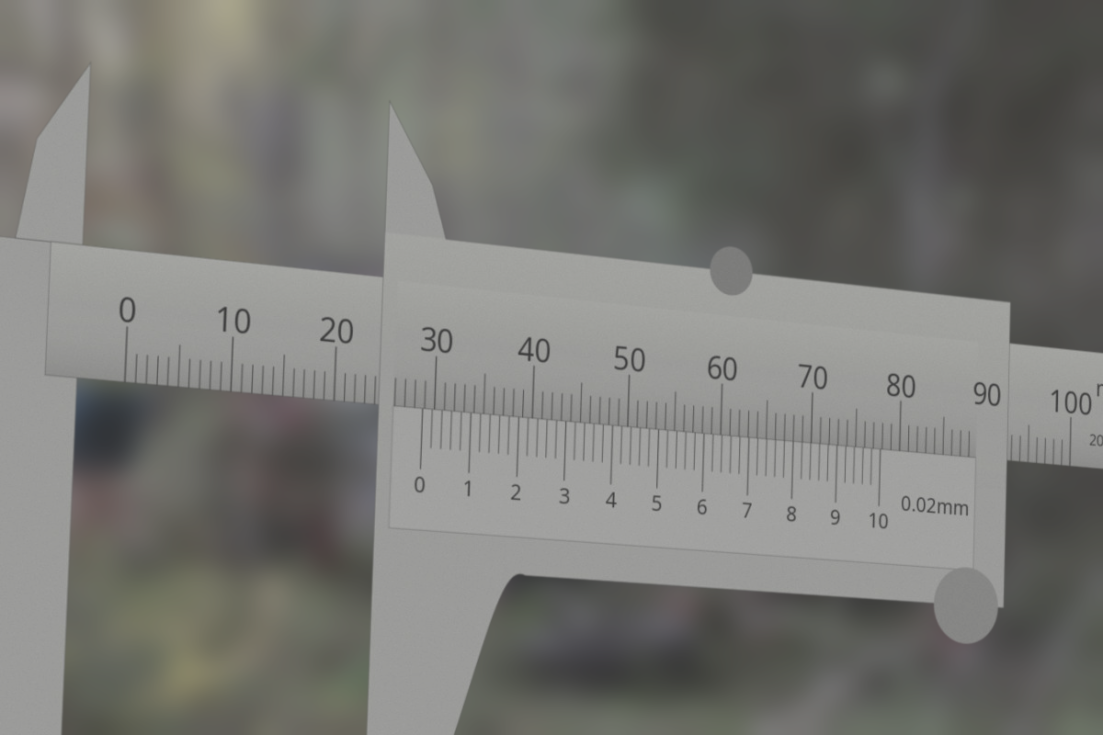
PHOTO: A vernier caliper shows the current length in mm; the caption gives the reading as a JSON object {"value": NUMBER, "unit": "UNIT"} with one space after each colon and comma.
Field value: {"value": 28.8, "unit": "mm"}
